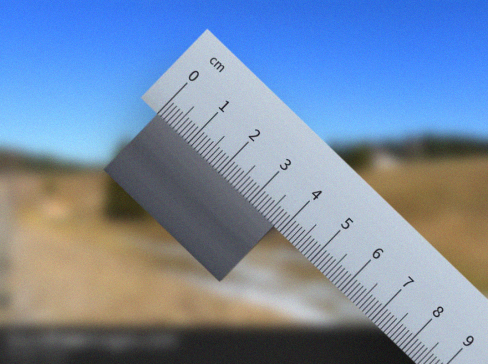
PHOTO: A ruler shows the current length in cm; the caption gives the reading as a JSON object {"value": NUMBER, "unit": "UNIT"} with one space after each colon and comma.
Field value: {"value": 3.8, "unit": "cm"}
